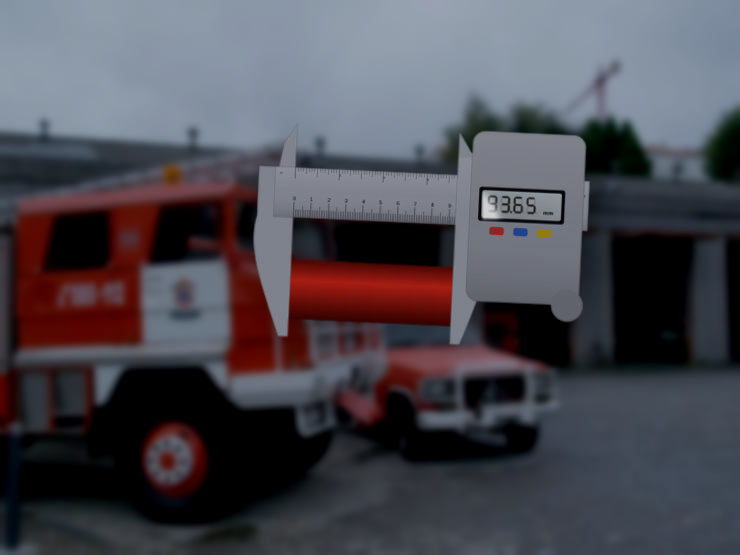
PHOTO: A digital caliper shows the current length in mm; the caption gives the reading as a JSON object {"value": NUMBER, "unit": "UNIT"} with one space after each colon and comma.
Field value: {"value": 93.65, "unit": "mm"}
